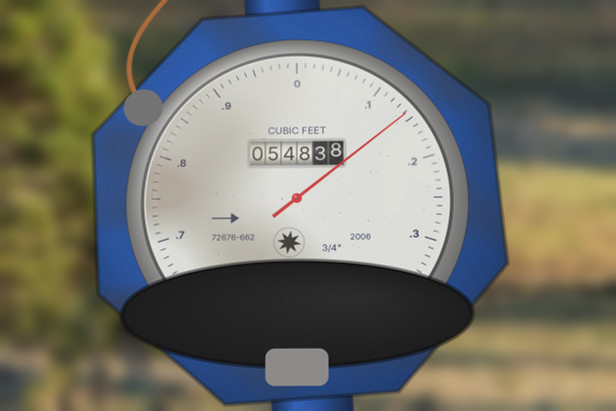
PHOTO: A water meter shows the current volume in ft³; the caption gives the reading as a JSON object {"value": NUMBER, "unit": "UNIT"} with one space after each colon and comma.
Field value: {"value": 54838.14, "unit": "ft³"}
